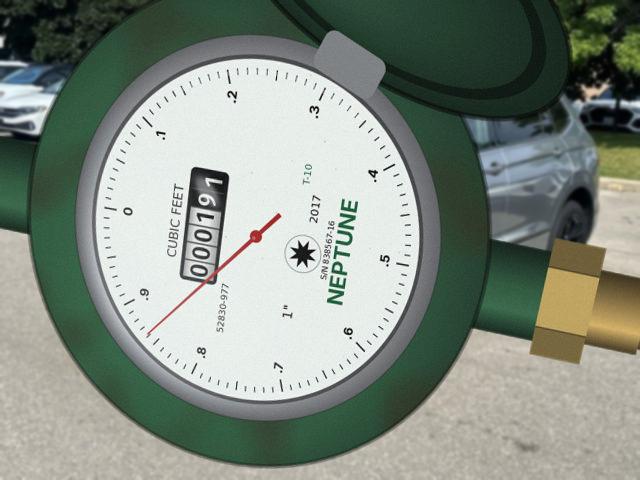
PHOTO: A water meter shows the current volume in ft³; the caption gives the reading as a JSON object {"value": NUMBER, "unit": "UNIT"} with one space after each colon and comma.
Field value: {"value": 190.86, "unit": "ft³"}
